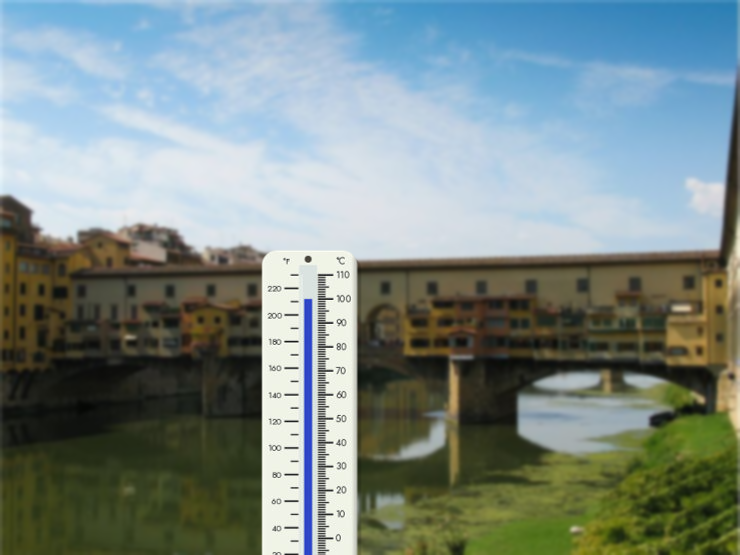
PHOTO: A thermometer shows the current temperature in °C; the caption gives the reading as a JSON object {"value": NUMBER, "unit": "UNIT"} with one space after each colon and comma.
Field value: {"value": 100, "unit": "°C"}
